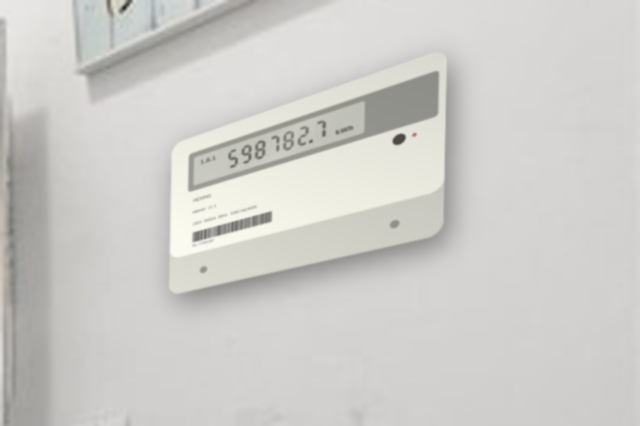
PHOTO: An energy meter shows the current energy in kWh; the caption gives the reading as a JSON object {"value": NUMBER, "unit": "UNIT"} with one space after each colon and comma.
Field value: {"value": 598782.7, "unit": "kWh"}
